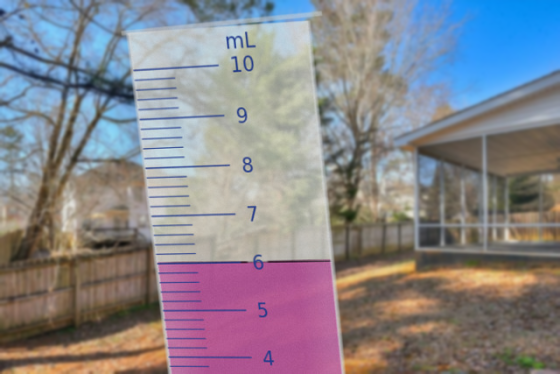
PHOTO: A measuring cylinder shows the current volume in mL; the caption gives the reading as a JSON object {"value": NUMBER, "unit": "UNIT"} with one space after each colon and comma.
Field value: {"value": 6, "unit": "mL"}
